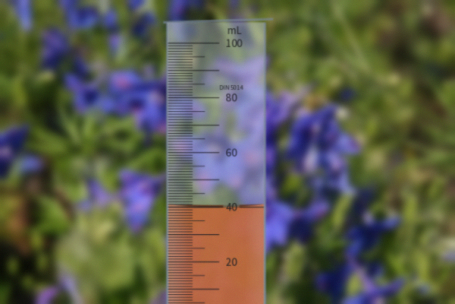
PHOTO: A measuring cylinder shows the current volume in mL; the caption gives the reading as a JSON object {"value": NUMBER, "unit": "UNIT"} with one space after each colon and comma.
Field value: {"value": 40, "unit": "mL"}
